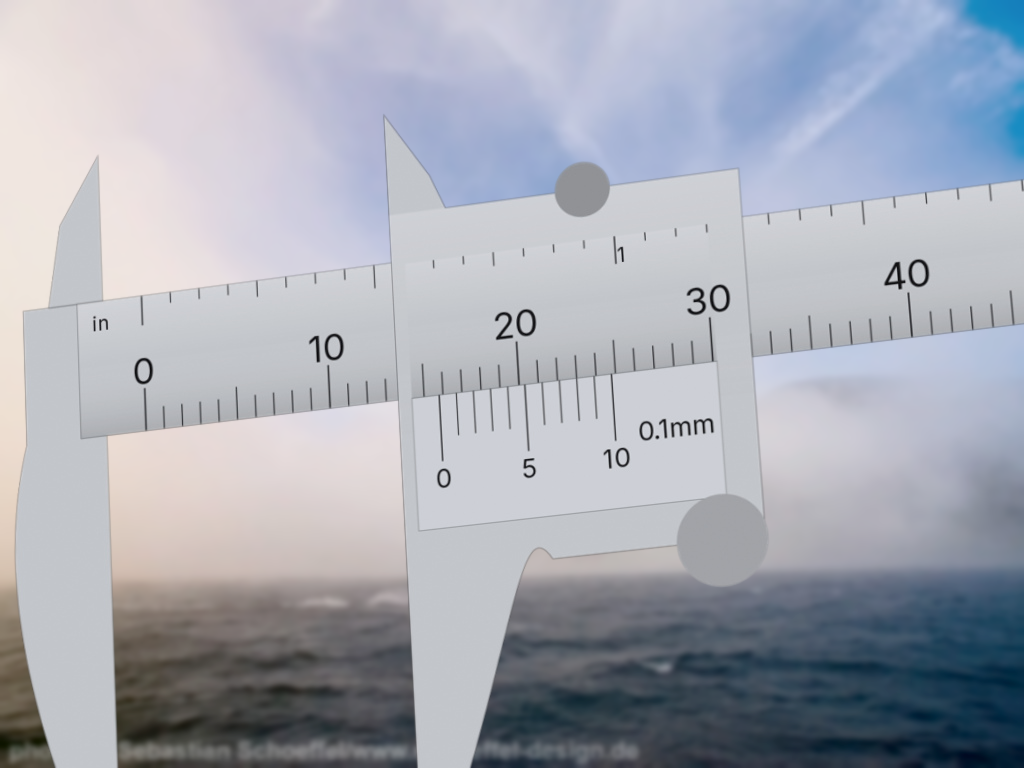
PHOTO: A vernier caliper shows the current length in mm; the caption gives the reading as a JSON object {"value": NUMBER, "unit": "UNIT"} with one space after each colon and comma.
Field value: {"value": 15.8, "unit": "mm"}
